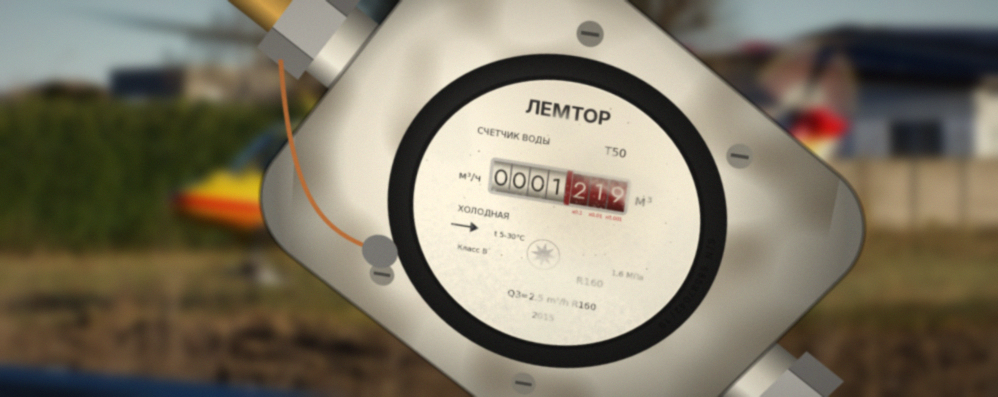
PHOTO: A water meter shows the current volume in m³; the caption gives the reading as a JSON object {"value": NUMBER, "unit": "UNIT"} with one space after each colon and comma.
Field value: {"value": 1.219, "unit": "m³"}
